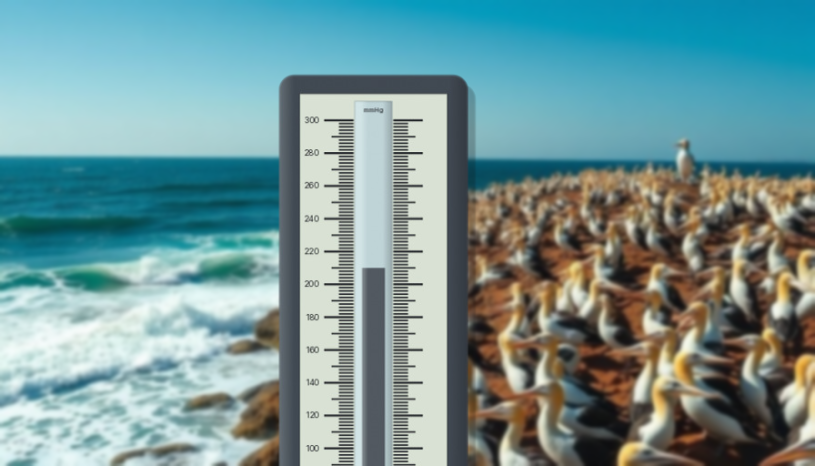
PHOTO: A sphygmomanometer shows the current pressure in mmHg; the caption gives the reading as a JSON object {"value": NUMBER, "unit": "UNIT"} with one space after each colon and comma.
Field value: {"value": 210, "unit": "mmHg"}
